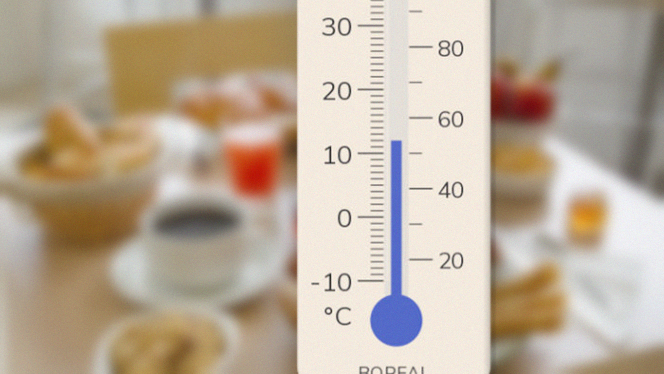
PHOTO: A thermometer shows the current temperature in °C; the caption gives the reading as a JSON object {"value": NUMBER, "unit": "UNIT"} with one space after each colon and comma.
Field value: {"value": 12, "unit": "°C"}
